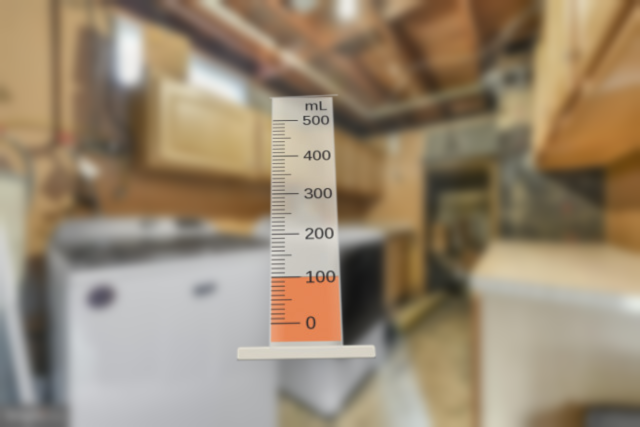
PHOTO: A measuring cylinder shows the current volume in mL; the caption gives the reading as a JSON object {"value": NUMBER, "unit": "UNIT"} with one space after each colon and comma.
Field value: {"value": 100, "unit": "mL"}
